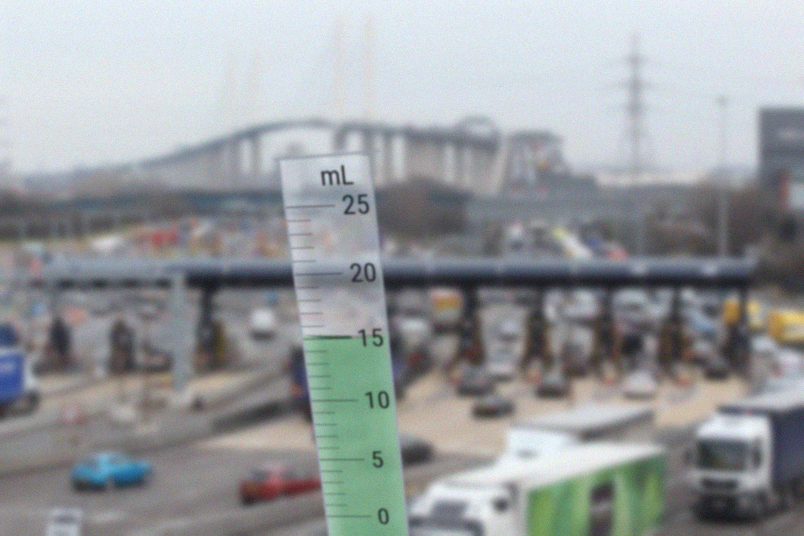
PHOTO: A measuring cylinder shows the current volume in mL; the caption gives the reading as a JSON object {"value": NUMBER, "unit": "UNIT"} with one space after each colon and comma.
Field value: {"value": 15, "unit": "mL"}
